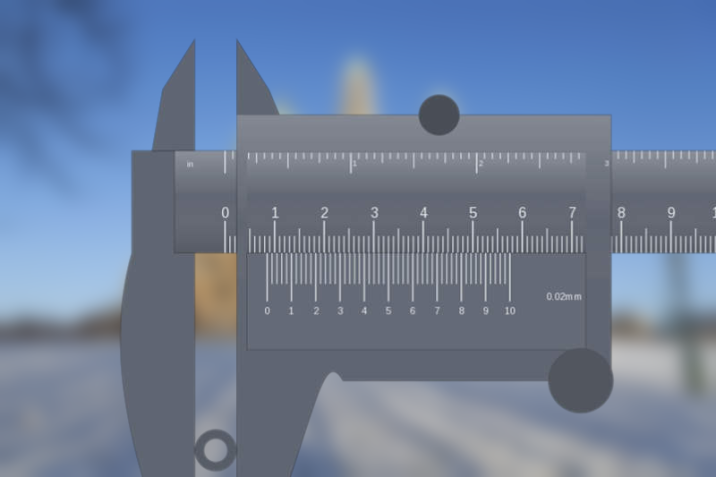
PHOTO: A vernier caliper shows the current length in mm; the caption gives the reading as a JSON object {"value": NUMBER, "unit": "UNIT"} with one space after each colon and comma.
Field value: {"value": 8.5, "unit": "mm"}
